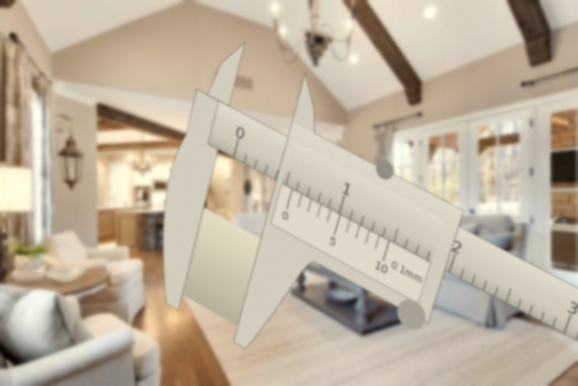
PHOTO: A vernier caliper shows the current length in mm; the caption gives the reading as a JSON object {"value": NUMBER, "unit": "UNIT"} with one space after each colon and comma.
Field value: {"value": 5.6, "unit": "mm"}
